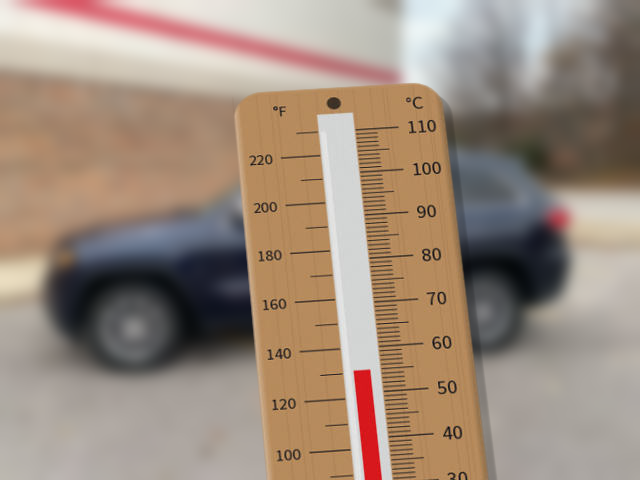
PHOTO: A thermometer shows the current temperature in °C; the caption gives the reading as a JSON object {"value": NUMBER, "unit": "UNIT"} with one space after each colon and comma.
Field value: {"value": 55, "unit": "°C"}
